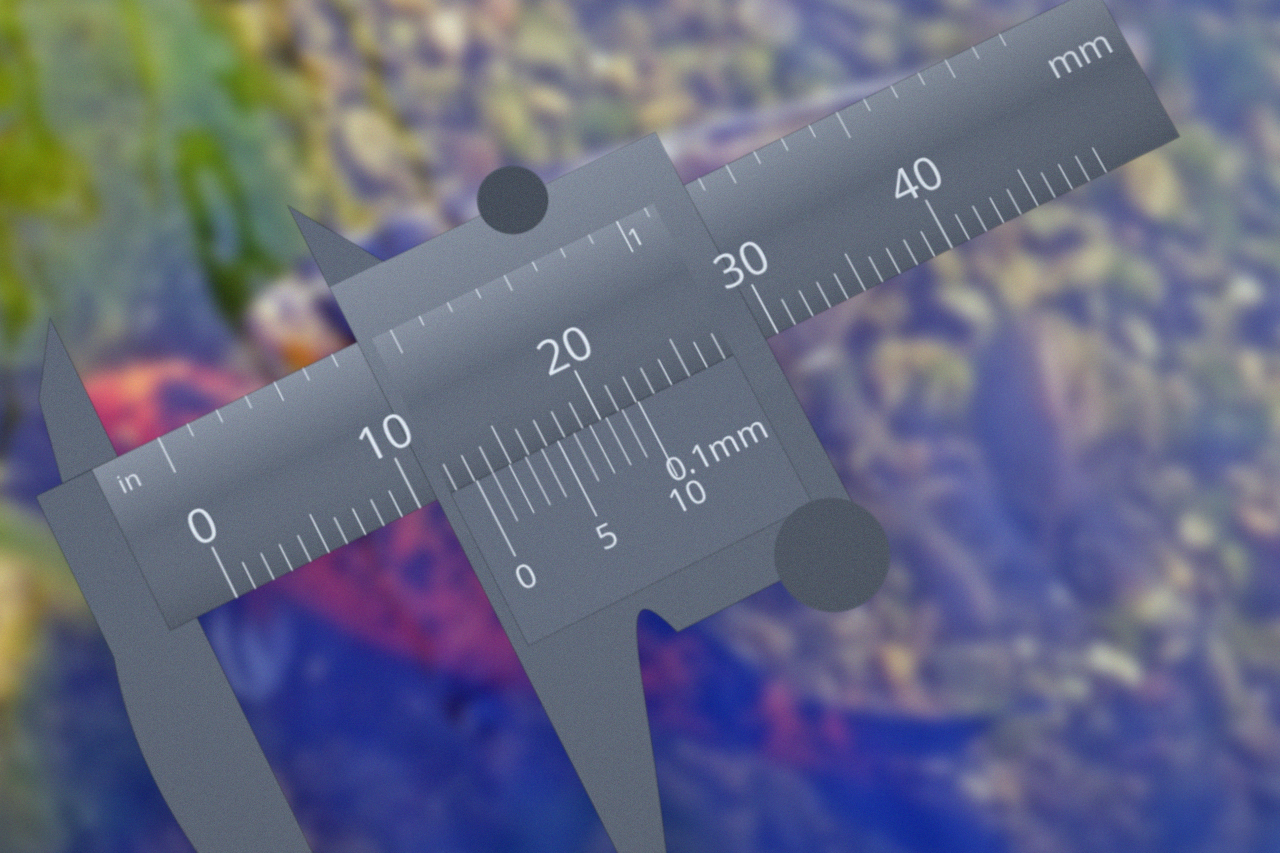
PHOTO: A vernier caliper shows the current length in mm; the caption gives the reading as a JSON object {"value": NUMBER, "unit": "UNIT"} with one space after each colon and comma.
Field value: {"value": 13.1, "unit": "mm"}
